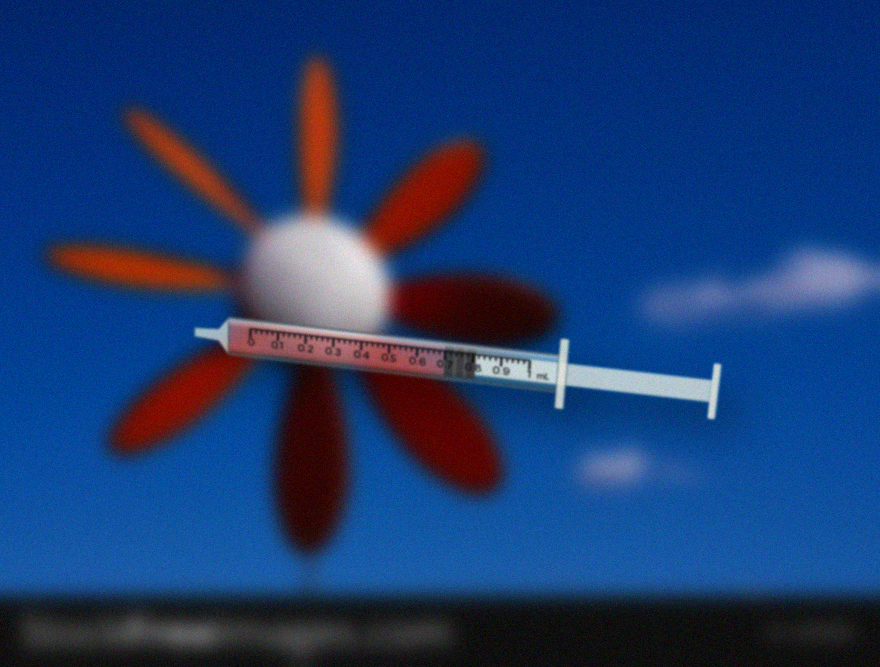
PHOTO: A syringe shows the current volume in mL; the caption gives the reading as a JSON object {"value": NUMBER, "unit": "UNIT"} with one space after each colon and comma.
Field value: {"value": 0.7, "unit": "mL"}
